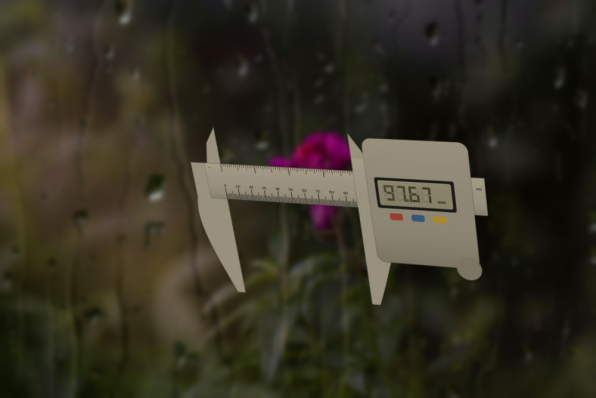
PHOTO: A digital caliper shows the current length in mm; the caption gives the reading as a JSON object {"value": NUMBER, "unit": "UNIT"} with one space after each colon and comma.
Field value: {"value": 97.67, "unit": "mm"}
